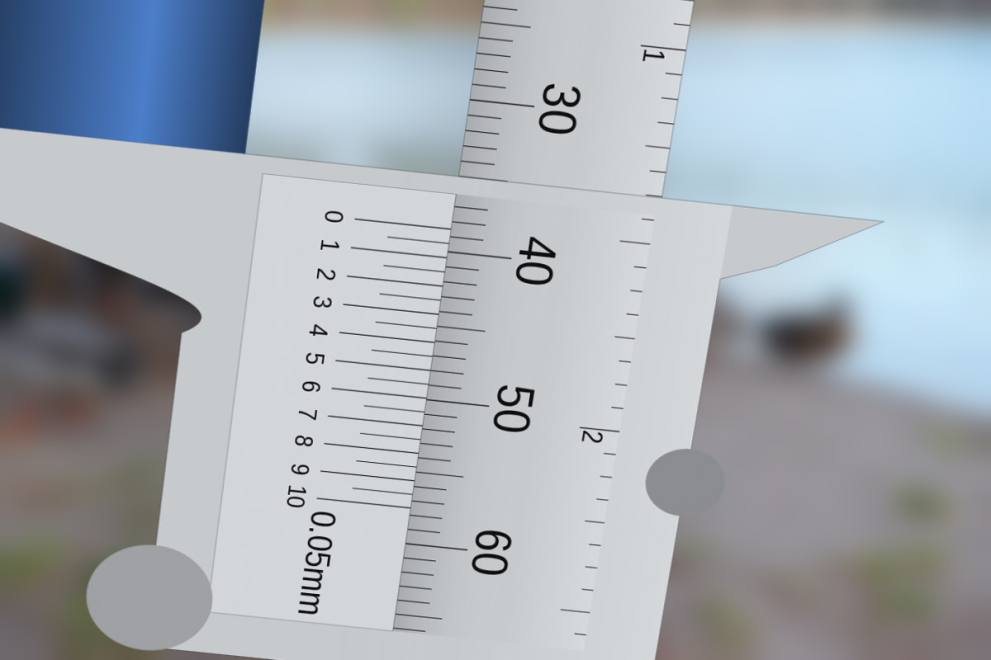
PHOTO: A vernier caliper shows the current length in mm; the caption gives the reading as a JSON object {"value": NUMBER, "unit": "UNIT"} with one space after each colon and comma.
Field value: {"value": 38.5, "unit": "mm"}
